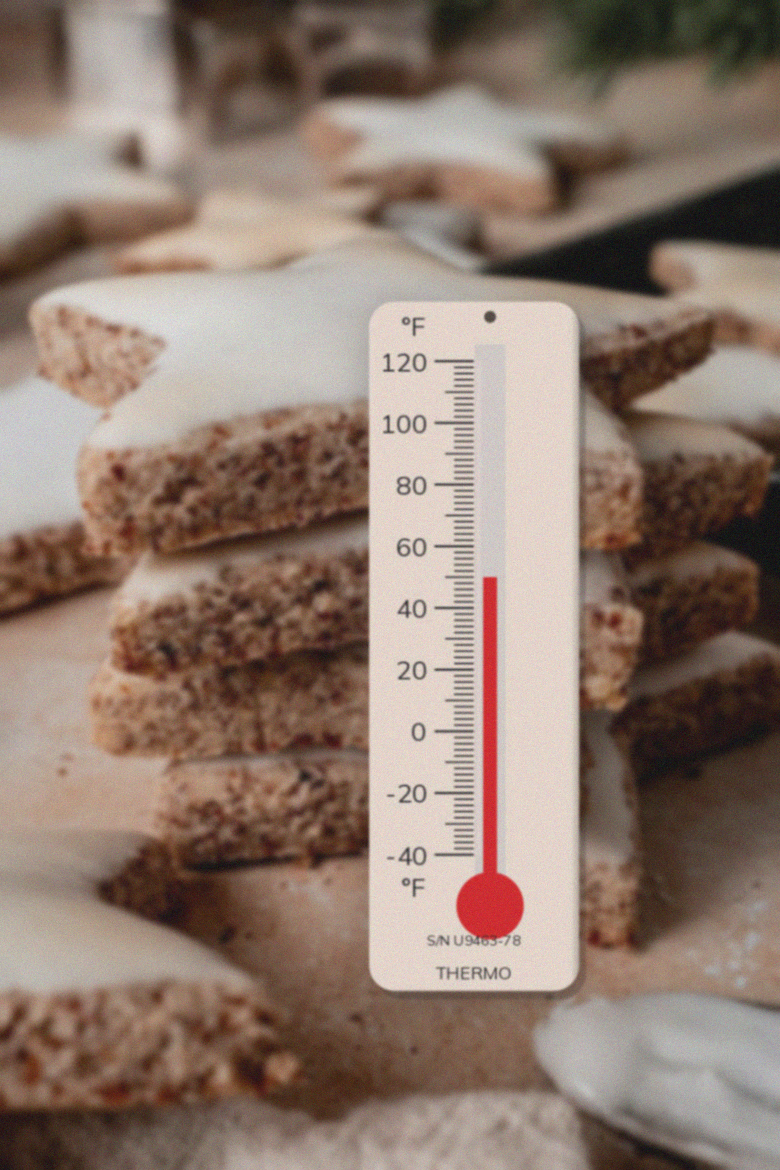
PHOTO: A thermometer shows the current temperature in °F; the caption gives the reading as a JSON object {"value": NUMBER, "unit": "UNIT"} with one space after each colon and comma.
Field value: {"value": 50, "unit": "°F"}
